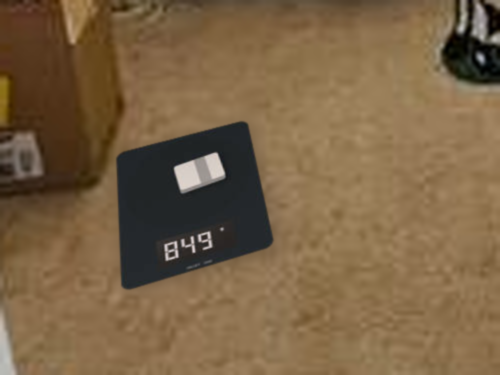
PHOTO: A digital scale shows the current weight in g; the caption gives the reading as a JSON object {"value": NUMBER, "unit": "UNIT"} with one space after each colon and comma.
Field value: {"value": 849, "unit": "g"}
